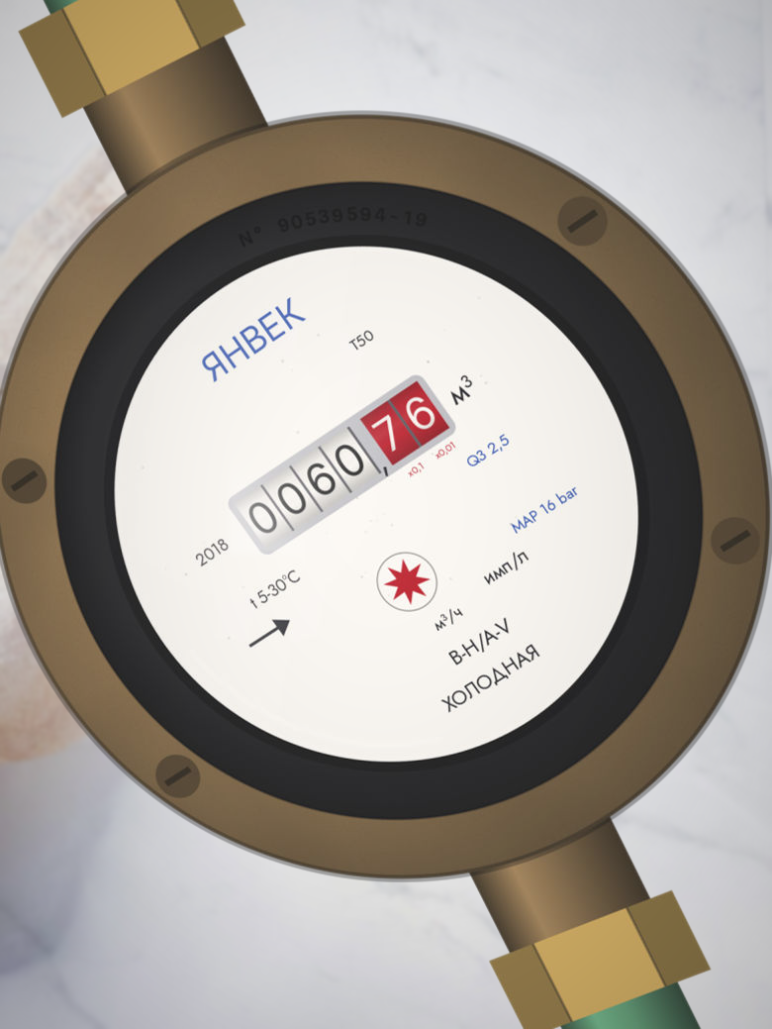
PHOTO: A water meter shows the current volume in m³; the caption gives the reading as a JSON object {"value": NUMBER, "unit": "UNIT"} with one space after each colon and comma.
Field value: {"value": 60.76, "unit": "m³"}
